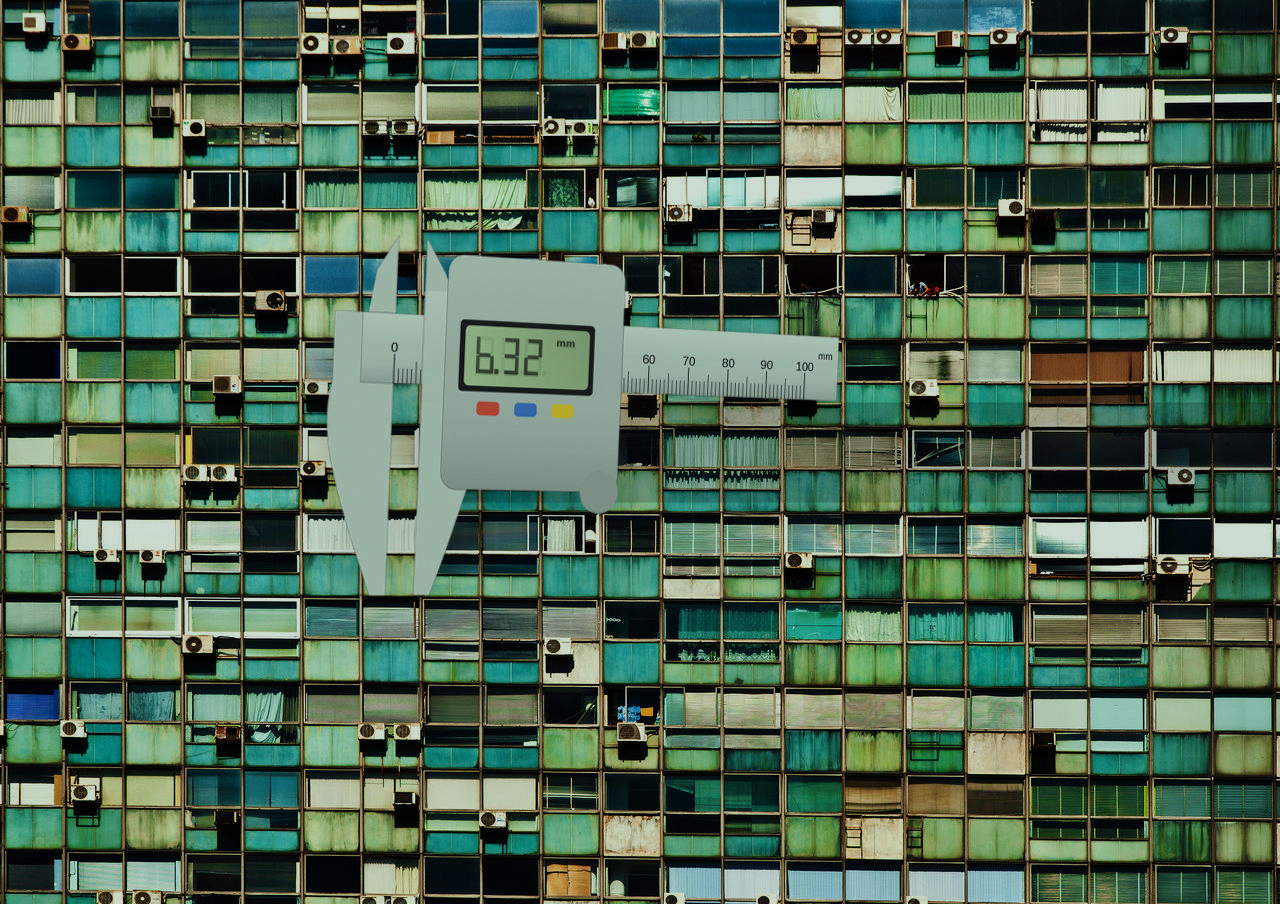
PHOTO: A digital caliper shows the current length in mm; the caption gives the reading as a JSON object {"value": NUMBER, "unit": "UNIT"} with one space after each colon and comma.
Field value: {"value": 6.32, "unit": "mm"}
